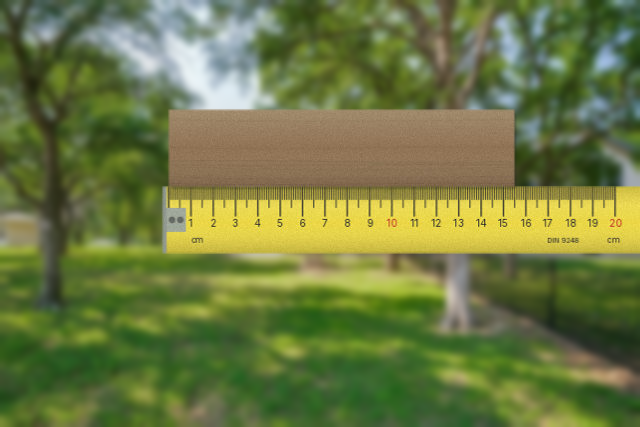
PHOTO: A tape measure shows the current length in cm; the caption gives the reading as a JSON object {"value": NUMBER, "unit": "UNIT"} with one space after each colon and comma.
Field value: {"value": 15.5, "unit": "cm"}
